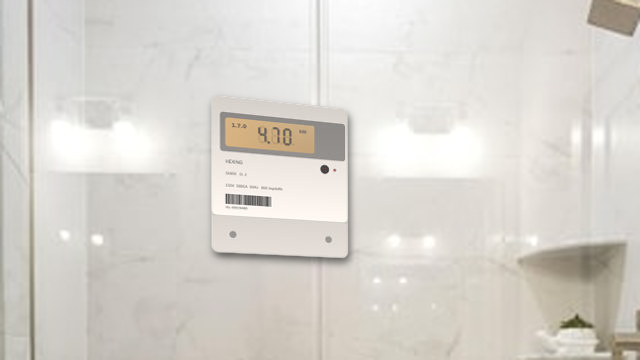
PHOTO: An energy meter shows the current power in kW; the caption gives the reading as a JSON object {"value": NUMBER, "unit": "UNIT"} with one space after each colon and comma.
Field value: {"value": 4.70, "unit": "kW"}
